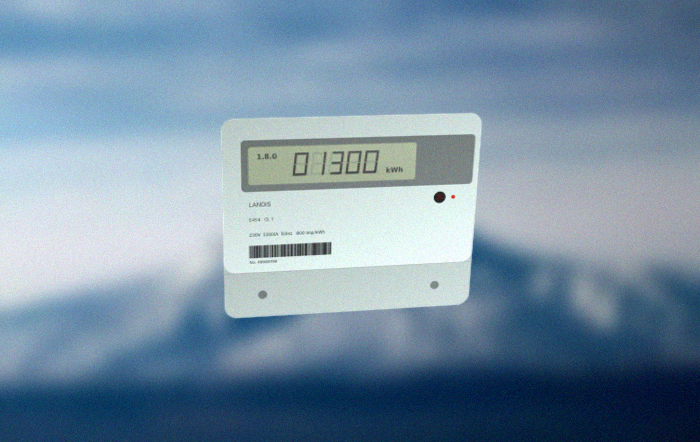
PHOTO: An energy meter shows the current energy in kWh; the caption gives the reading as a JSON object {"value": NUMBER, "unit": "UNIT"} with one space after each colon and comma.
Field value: {"value": 1300, "unit": "kWh"}
